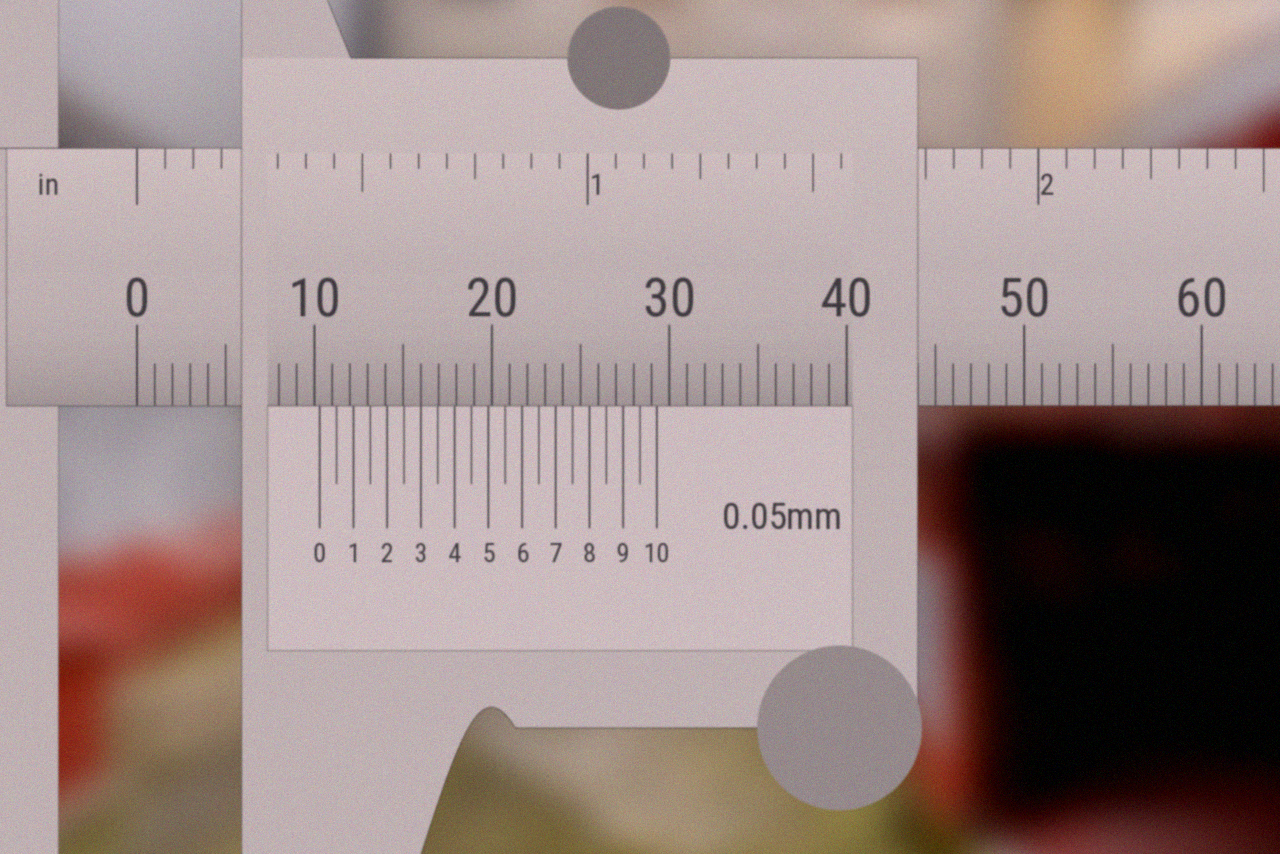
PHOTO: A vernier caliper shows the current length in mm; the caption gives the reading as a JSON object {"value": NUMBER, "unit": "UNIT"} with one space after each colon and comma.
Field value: {"value": 10.3, "unit": "mm"}
